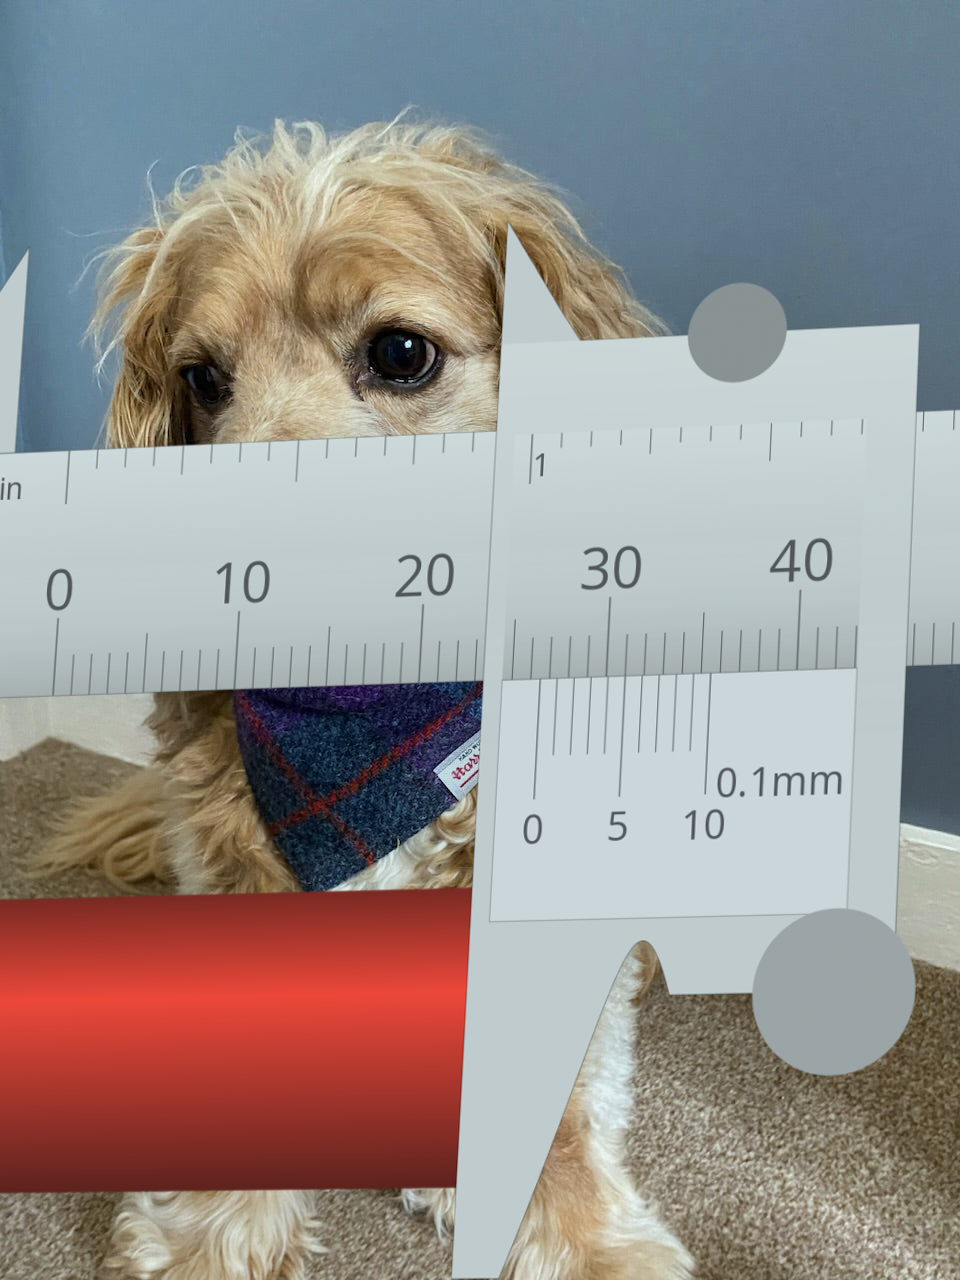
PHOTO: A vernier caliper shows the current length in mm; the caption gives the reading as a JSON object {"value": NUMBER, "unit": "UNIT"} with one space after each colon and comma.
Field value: {"value": 26.5, "unit": "mm"}
